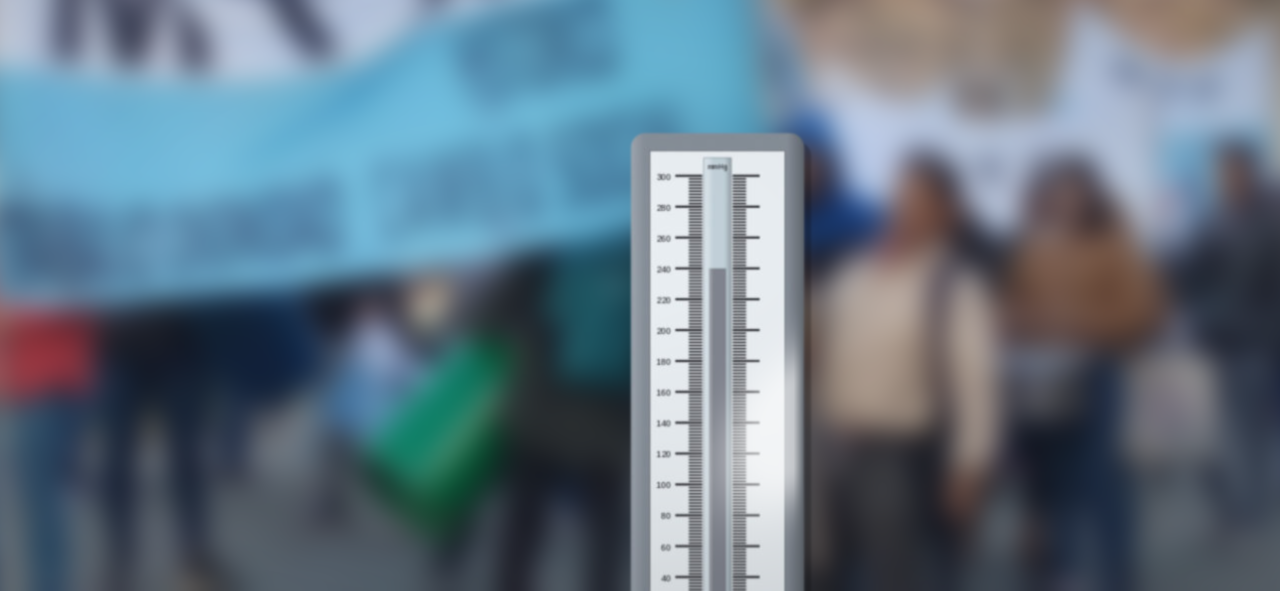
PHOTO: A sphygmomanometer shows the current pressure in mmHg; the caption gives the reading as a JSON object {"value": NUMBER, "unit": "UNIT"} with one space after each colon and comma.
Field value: {"value": 240, "unit": "mmHg"}
